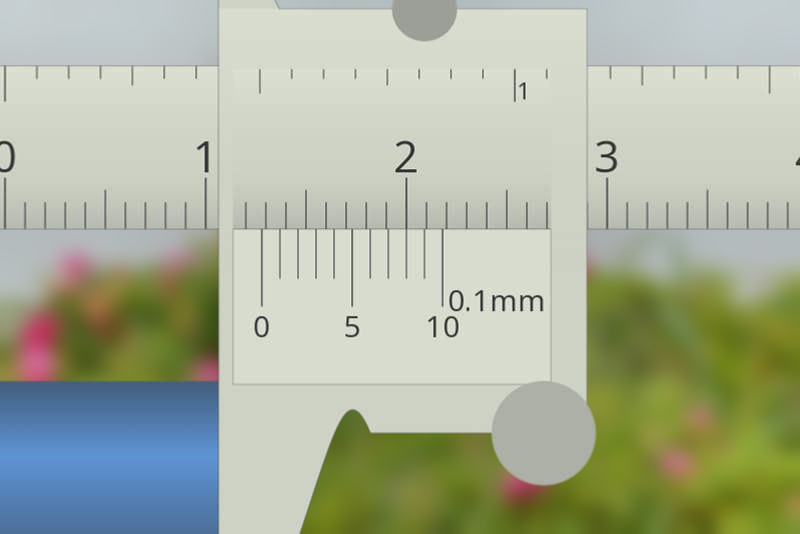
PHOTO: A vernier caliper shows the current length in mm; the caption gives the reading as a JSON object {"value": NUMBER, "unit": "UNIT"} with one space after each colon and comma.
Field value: {"value": 12.8, "unit": "mm"}
